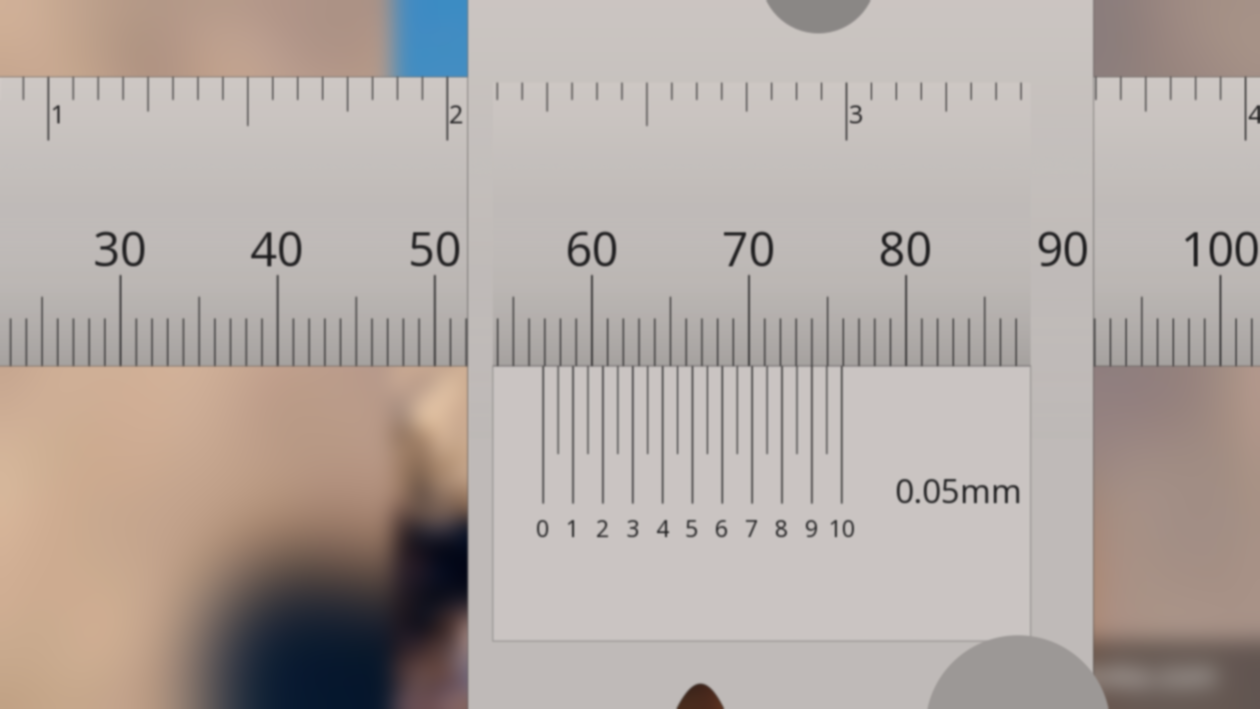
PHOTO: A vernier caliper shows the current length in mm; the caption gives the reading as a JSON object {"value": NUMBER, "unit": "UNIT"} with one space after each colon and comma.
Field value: {"value": 56.9, "unit": "mm"}
